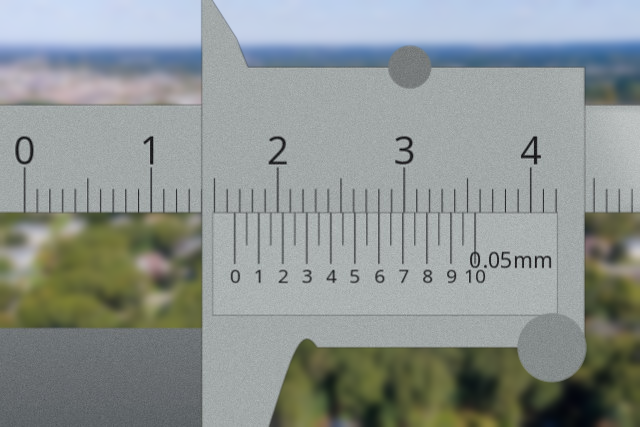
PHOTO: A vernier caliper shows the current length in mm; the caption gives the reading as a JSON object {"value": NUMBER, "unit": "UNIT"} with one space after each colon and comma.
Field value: {"value": 16.6, "unit": "mm"}
